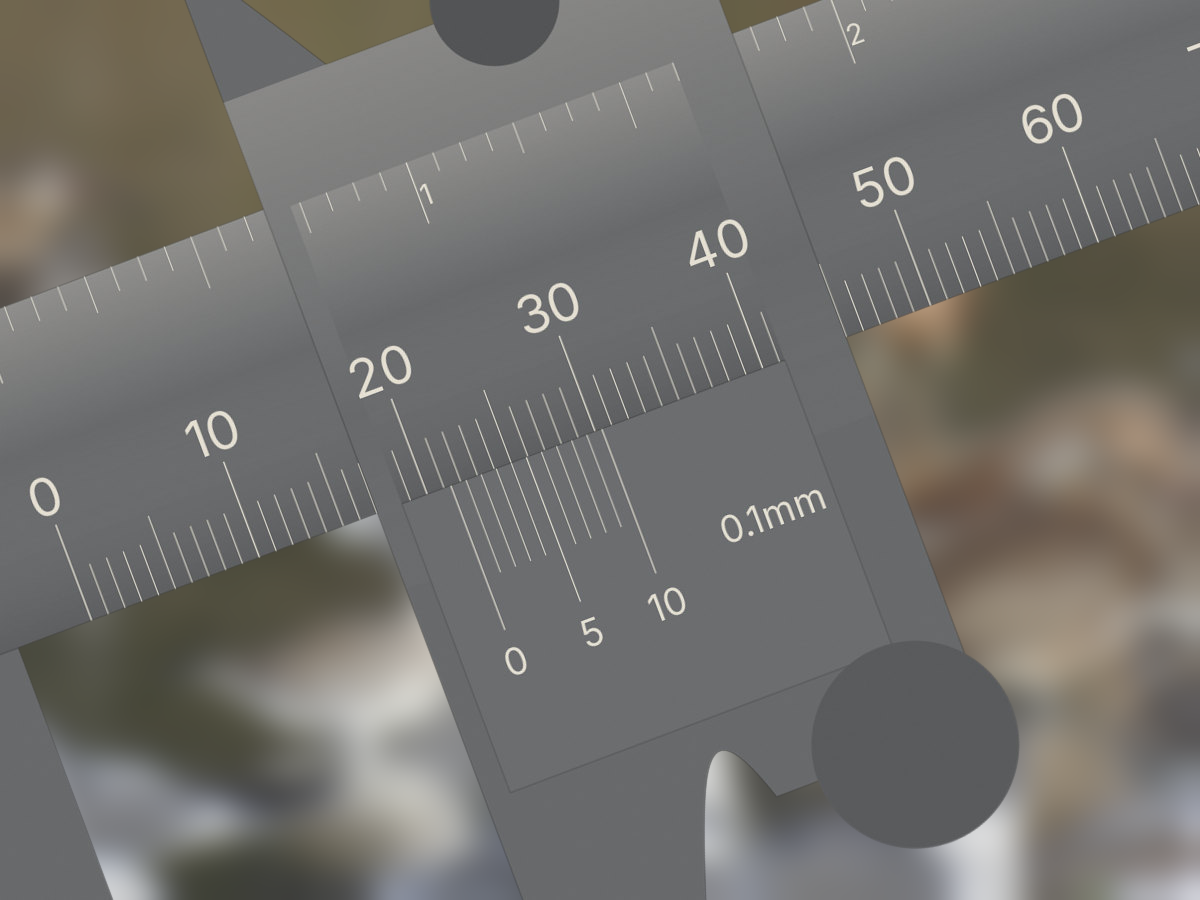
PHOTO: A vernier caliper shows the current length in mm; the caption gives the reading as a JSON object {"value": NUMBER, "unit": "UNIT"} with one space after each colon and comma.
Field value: {"value": 21.4, "unit": "mm"}
